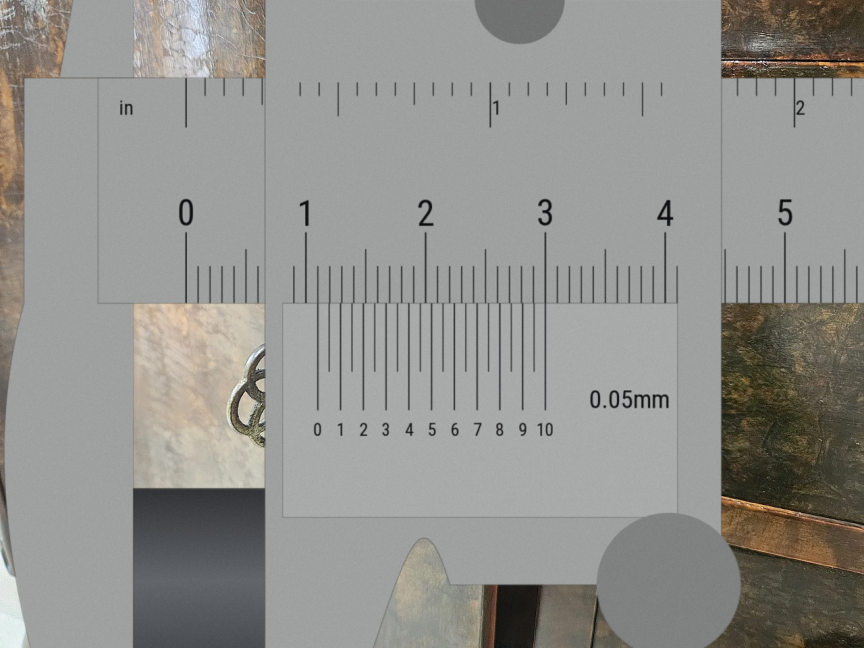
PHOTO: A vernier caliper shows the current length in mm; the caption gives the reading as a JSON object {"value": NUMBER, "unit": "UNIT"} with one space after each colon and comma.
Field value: {"value": 11.0, "unit": "mm"}
